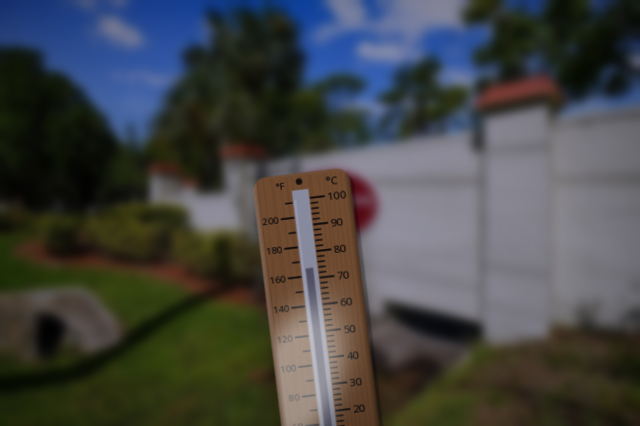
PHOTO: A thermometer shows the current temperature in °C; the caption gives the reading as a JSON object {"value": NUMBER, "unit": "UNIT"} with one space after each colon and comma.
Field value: {"value": 74, "unit": "°C"}
